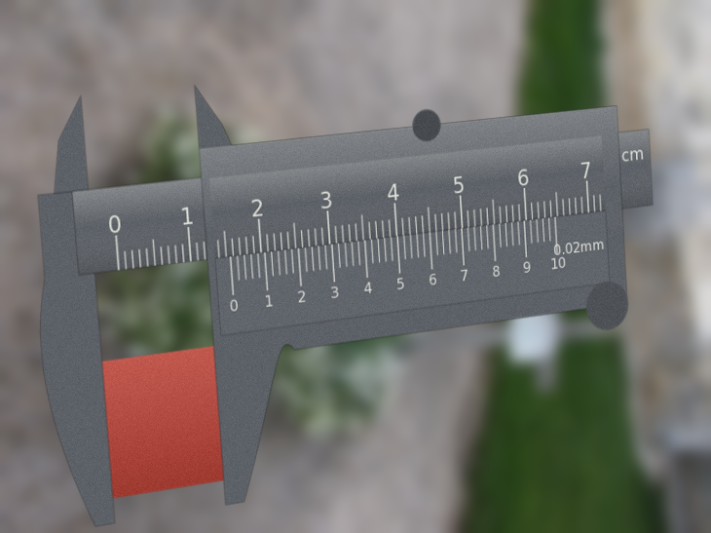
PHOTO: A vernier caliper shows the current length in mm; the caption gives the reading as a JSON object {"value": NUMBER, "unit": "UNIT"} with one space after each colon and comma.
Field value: {"value": 15.6, "unit": "mm"}
